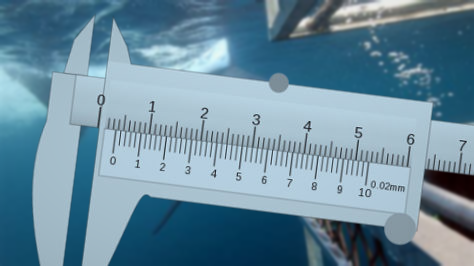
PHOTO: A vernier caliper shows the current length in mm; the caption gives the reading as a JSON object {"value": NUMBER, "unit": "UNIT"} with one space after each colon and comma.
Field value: {"value": 3.5, "unit": "mm"}
